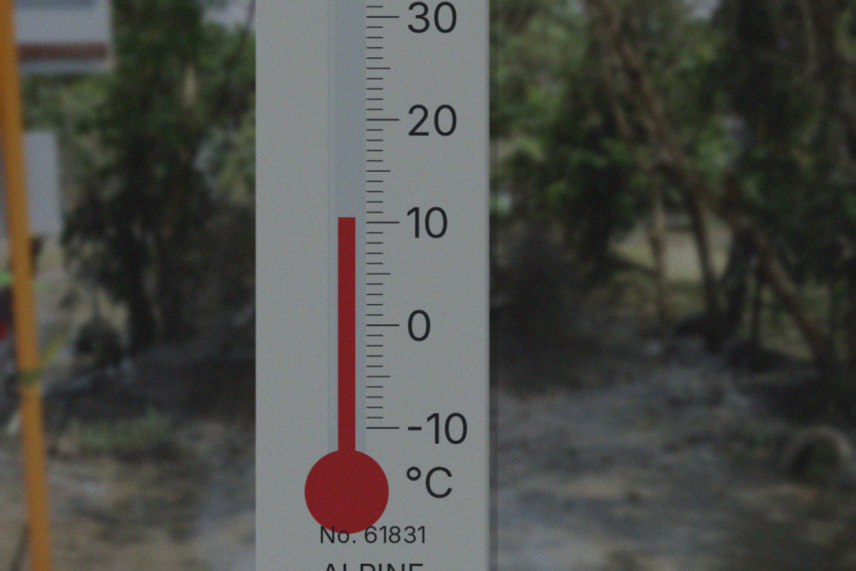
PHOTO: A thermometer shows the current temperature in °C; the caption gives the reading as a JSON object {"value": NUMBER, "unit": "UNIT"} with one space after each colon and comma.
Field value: {"value": 10.5, "unit": "°C"}
